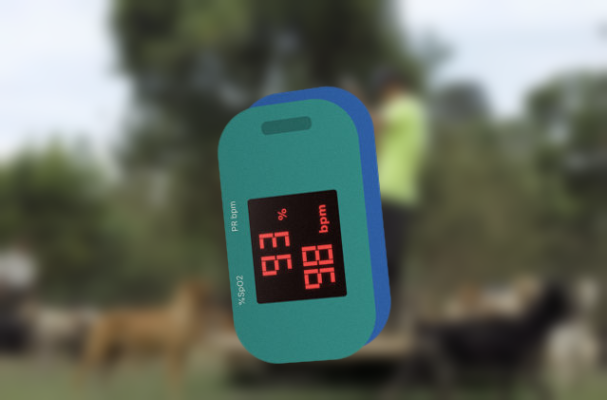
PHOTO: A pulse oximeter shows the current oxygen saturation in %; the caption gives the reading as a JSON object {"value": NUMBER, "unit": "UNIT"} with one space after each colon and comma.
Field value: {"value": 93, "unit": "%"}
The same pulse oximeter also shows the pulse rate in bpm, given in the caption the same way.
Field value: {"value": 98, "unit": "bpm"}
